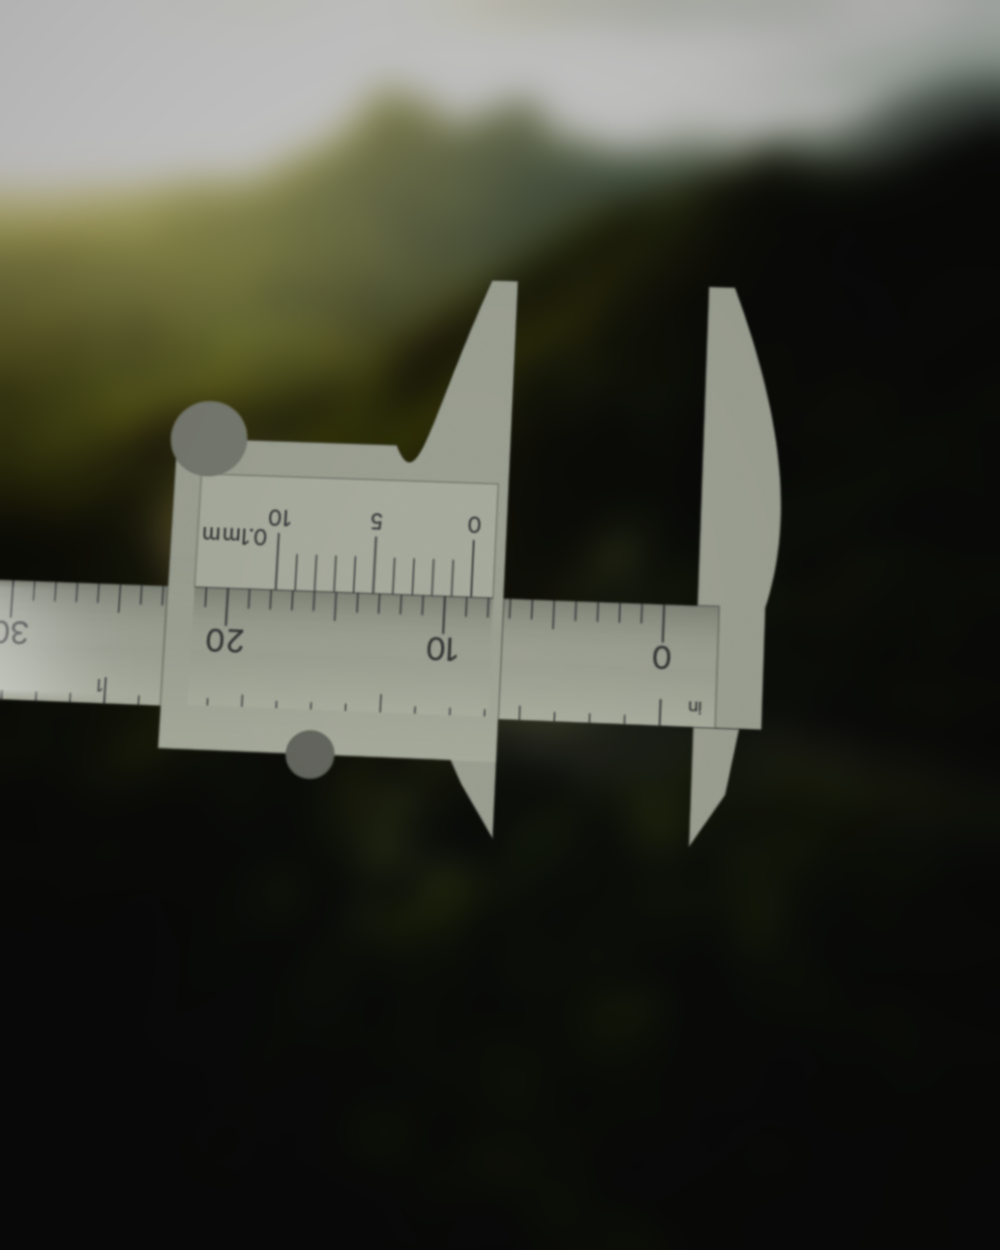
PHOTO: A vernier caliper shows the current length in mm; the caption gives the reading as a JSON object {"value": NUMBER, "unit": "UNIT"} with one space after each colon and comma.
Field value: {"value": 8.8, "unit": "mm"}
